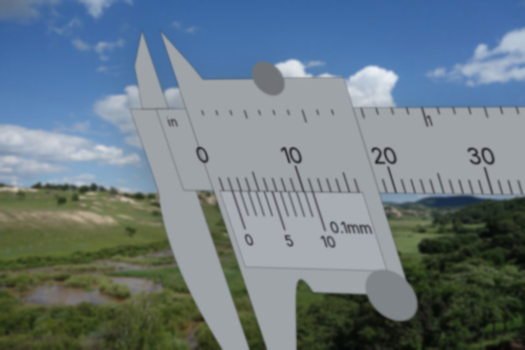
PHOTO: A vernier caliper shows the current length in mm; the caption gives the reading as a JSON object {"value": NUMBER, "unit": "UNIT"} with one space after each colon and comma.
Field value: {"value": 2.0, "unit": "mm"}
